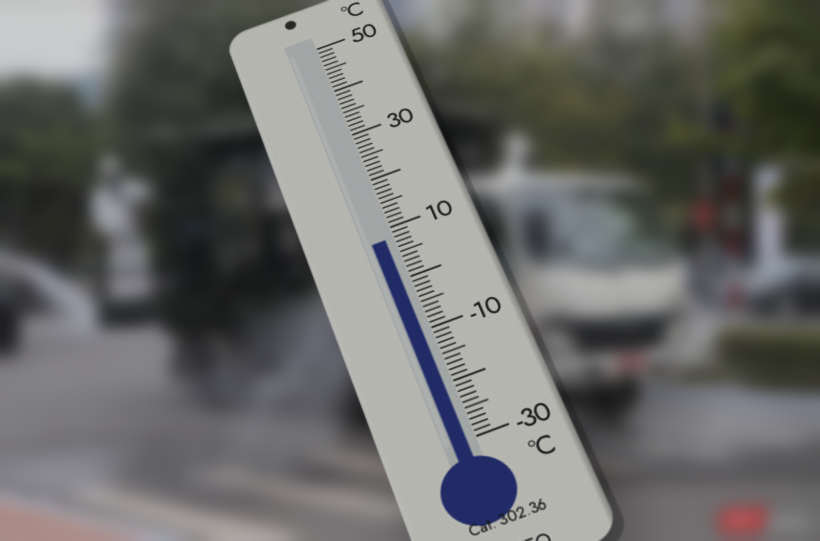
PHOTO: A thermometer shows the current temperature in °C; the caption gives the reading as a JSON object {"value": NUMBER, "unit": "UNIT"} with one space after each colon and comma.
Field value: {"value": 8, "unit": "°C"}
